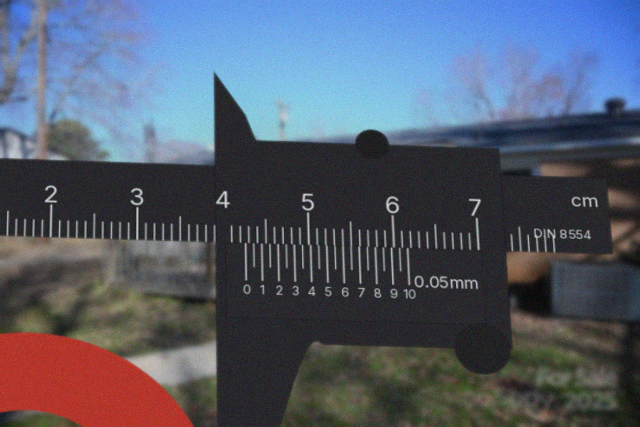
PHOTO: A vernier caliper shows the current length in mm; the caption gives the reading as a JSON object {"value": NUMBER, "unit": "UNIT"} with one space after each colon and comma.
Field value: {"value": 42.6, "unit": "mm"}
